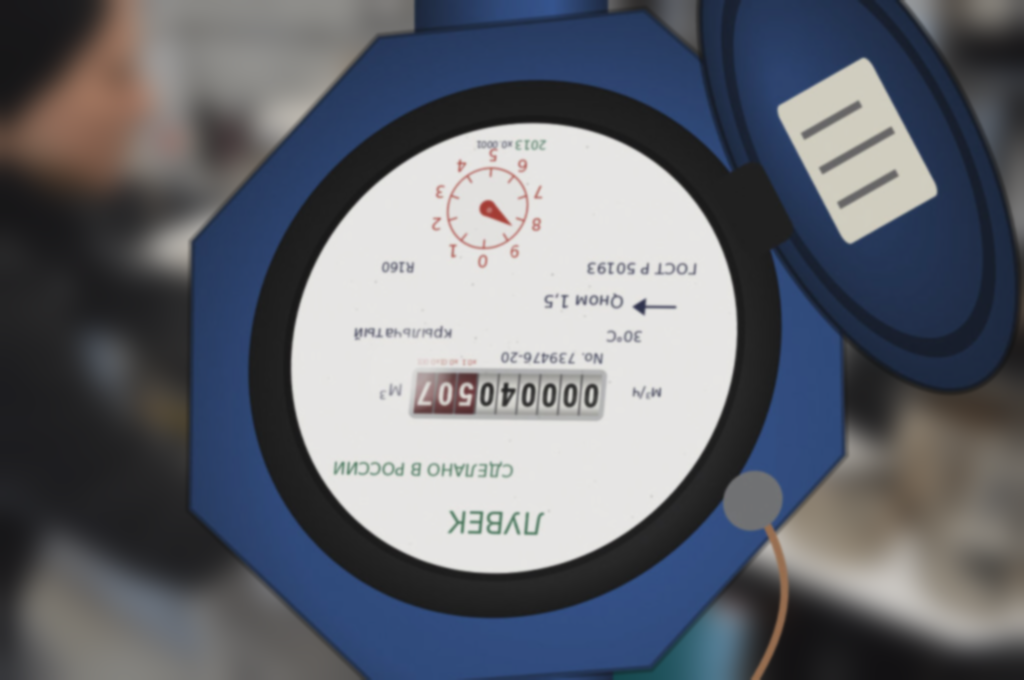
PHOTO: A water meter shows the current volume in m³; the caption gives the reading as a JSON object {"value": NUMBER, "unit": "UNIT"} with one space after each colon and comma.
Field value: {"value": 40.5078, "unit": "m³"}
